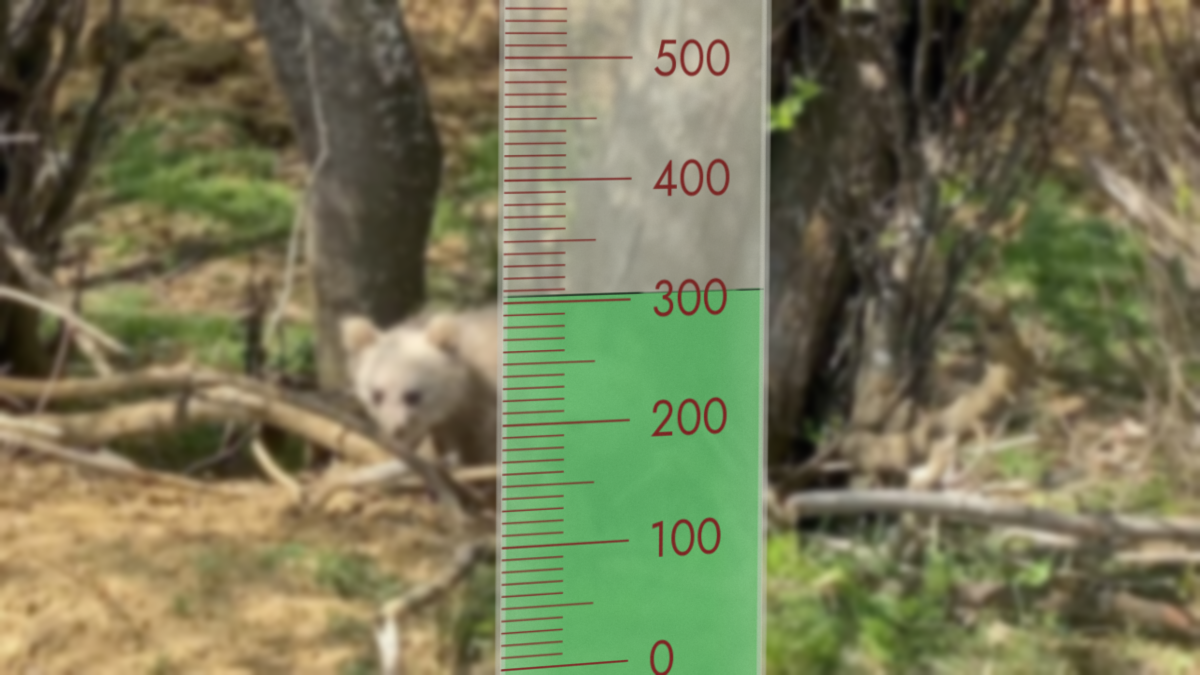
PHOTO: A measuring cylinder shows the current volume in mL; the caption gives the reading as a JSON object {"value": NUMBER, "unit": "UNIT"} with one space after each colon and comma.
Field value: {"value": 305, "unit": "mL"}
